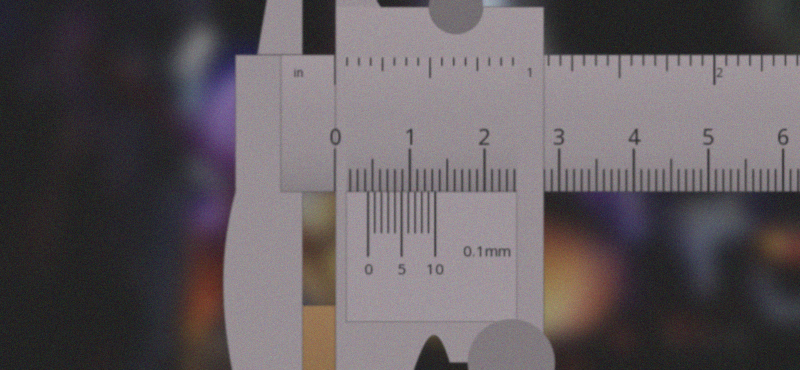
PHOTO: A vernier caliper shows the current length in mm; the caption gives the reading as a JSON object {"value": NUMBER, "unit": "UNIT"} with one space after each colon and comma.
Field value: {"value": 4.4, "unit": "mm"}
